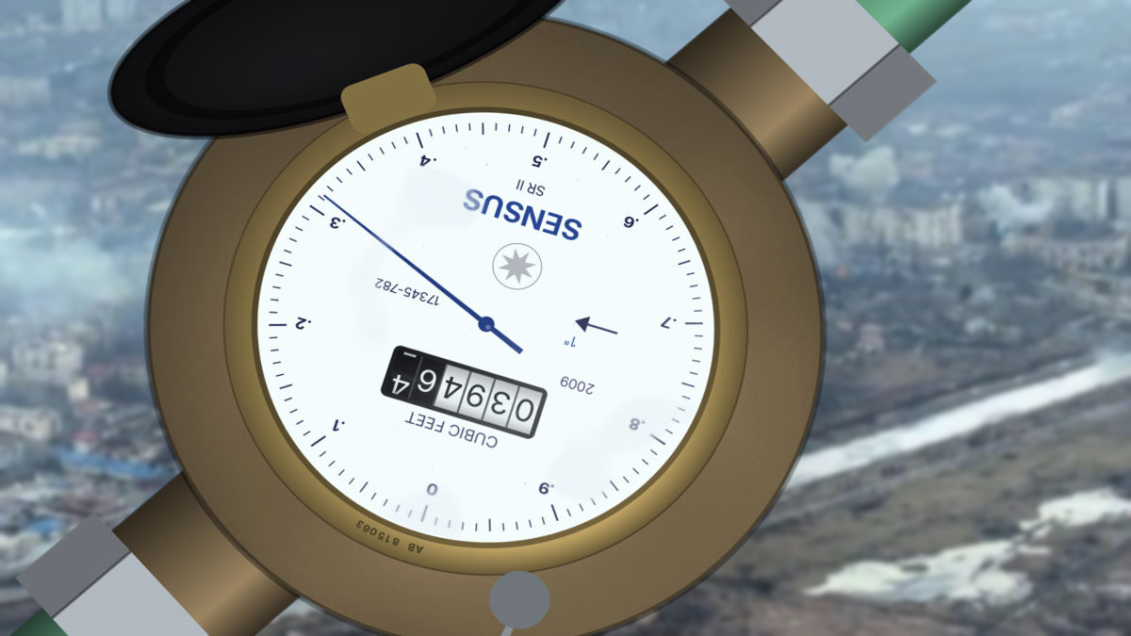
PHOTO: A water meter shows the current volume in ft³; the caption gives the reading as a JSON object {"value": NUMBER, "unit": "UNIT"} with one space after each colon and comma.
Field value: {"value": 39464.31, "unit": "ft³"}
